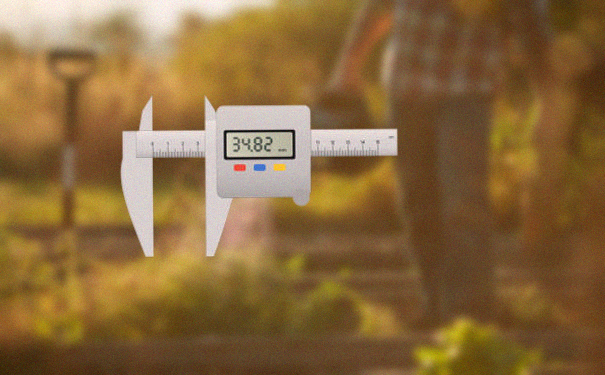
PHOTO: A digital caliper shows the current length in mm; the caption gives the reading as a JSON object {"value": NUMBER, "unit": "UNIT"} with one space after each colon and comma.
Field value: {"value": 34.82, "unit": "mm"}
